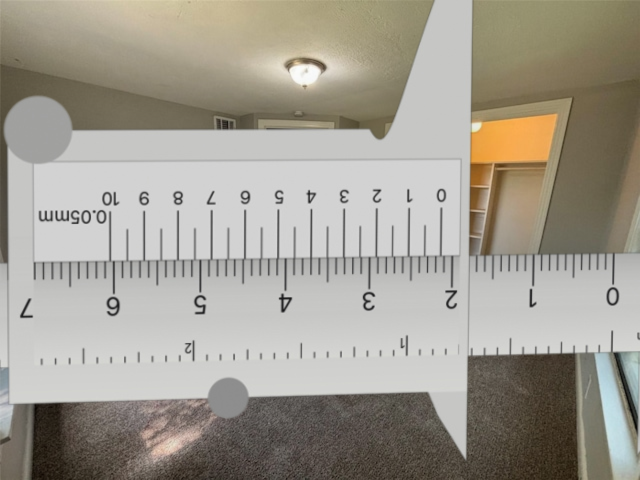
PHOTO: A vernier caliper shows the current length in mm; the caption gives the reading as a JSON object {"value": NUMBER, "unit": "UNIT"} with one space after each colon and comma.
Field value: {"value": 21.4, "unit": "mm"}
